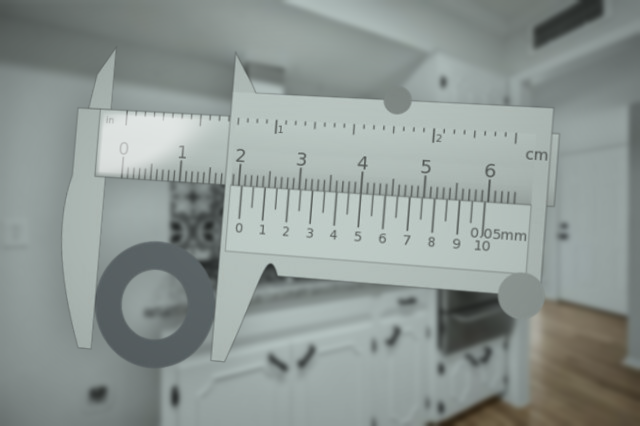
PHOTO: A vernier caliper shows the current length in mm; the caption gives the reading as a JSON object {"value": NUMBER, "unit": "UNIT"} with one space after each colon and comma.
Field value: {"value": 20.5, "unit": "mm"}
